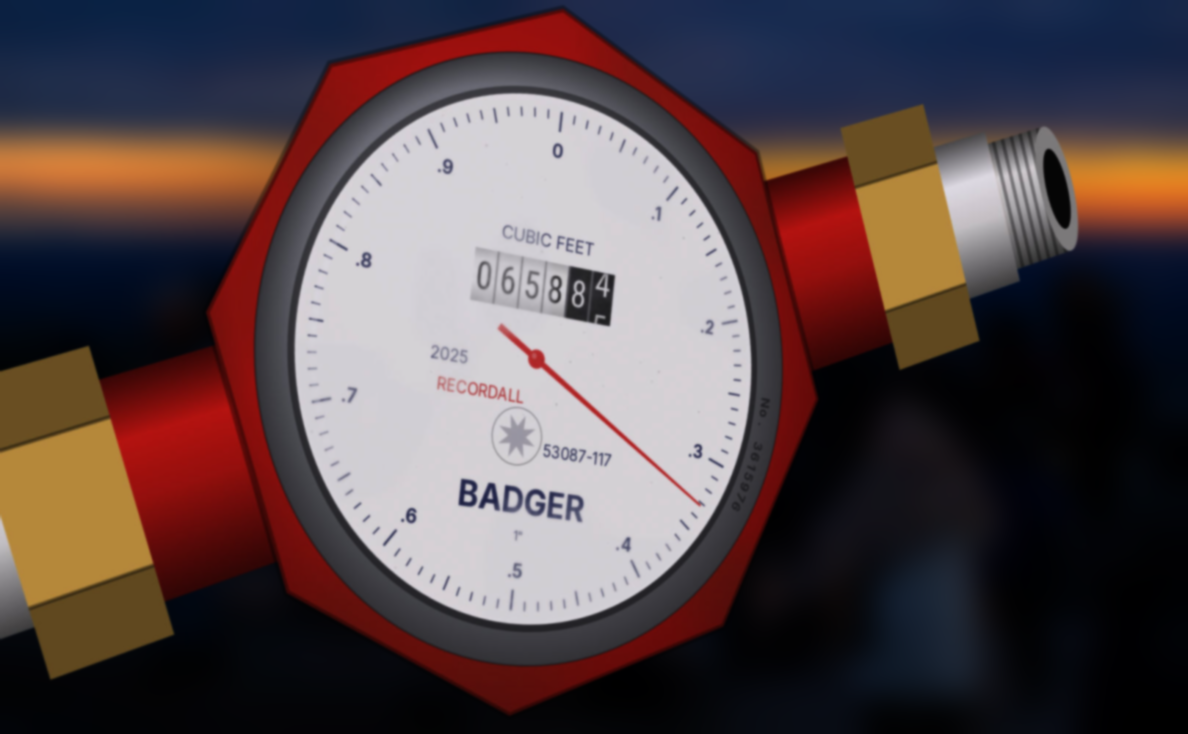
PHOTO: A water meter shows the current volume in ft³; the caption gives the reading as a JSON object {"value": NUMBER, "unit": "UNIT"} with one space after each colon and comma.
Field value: {"value": 65884.33, "unit": "ft³"}
